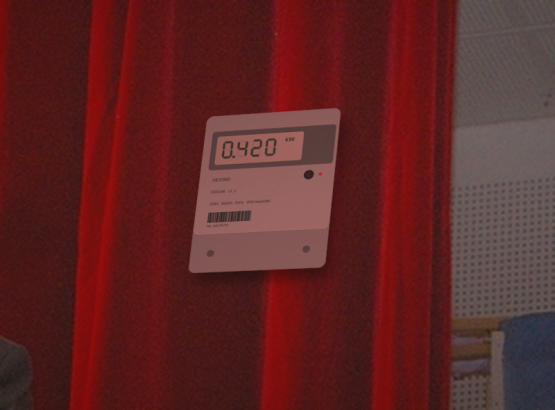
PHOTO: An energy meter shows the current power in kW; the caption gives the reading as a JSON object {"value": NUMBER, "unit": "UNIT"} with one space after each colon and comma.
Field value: {"value": 0.420, "unit": "kW"}
